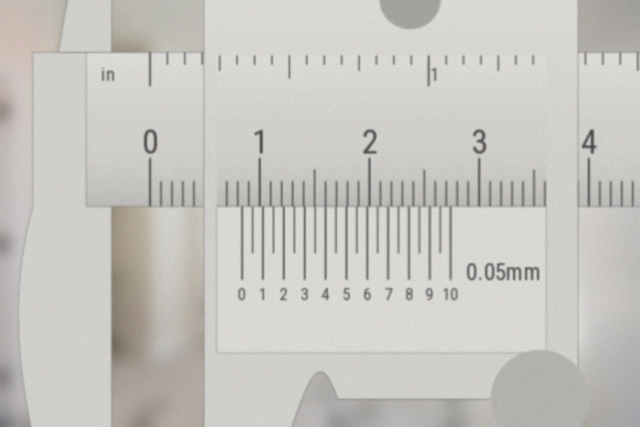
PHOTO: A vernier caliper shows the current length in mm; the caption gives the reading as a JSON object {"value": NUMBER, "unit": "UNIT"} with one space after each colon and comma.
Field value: {"value": 8.4, "unit": "mm"}
